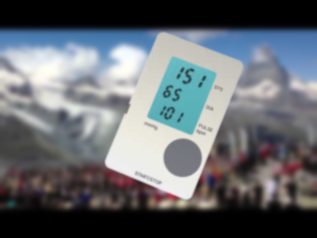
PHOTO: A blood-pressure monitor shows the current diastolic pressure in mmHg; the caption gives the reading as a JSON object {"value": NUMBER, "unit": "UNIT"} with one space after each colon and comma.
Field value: {"value": 65, "unit": "mmHg"}
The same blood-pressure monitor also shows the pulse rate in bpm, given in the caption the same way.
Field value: {"value": 101, "unit": "bpm"}
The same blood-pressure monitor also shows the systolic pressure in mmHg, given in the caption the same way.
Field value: {"value": 151, "unit": "mmHg"}
